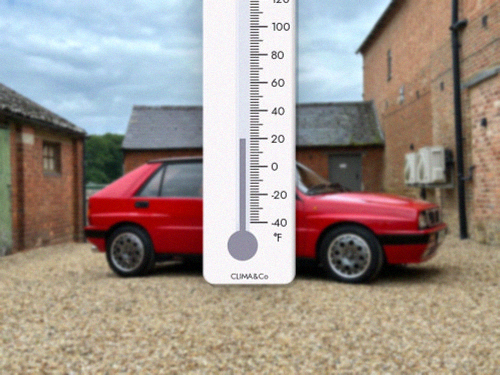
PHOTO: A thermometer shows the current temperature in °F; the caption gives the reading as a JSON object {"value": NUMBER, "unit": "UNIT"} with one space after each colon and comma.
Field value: {"value": 20, "unit": "°F"}
